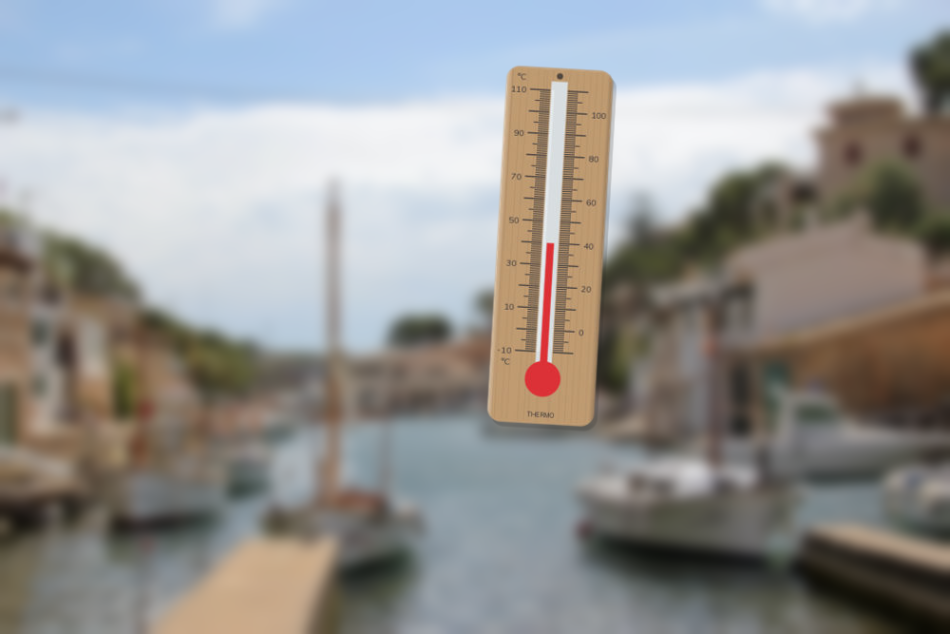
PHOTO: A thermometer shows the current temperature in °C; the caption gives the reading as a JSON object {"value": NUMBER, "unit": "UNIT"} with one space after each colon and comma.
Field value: {"value": 40, "unit": "°C"}
